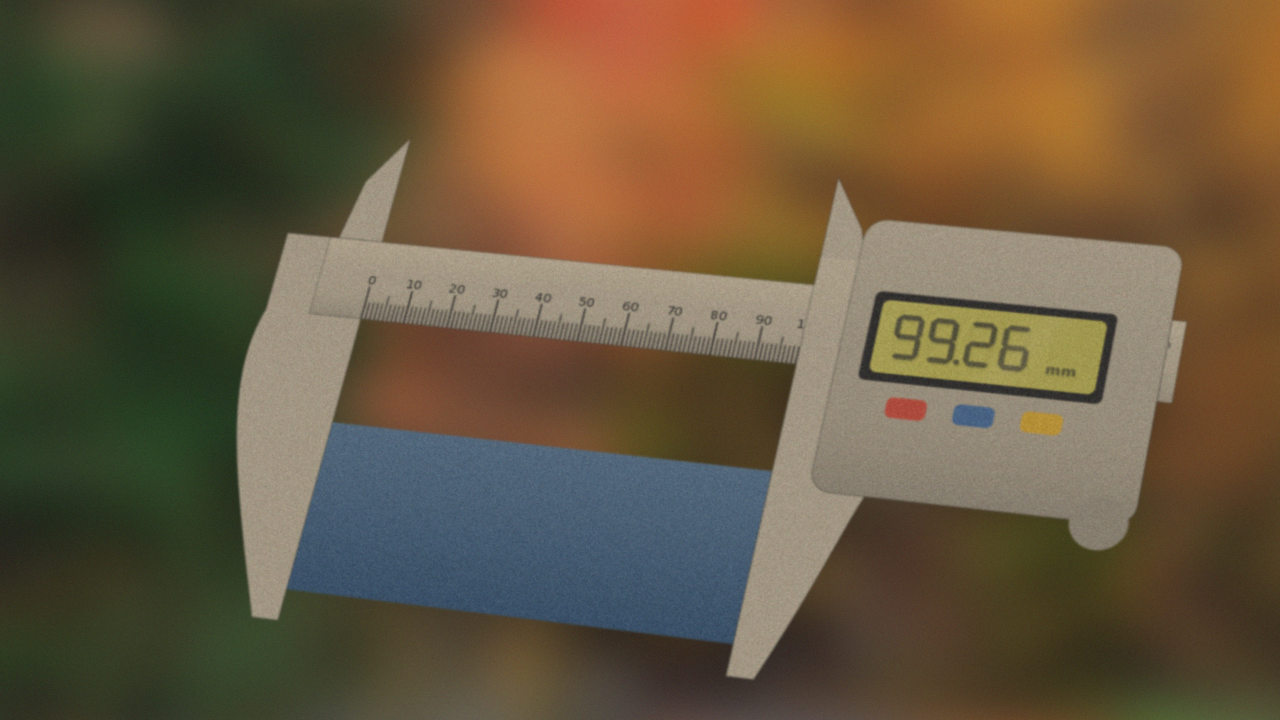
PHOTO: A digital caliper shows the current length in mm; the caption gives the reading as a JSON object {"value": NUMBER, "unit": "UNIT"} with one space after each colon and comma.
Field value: {"value": 99.26, "unit": "mm"}
